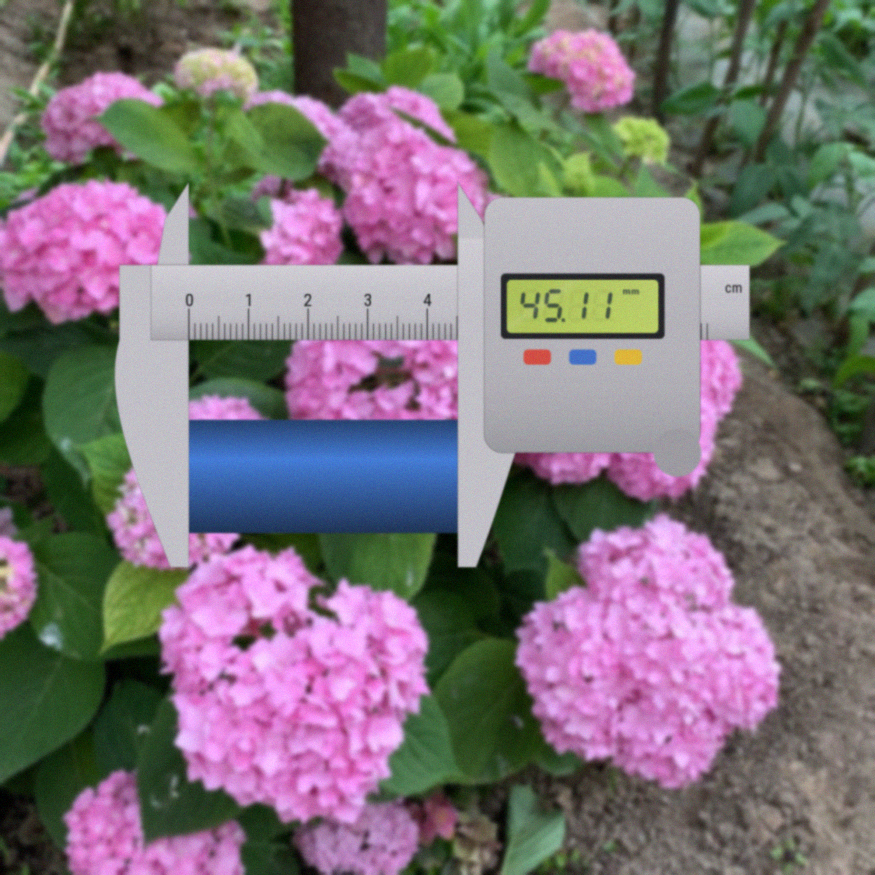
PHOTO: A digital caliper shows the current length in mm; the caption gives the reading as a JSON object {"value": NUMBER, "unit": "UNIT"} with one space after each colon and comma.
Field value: {"value": 45.11, "unit": "mm"}
